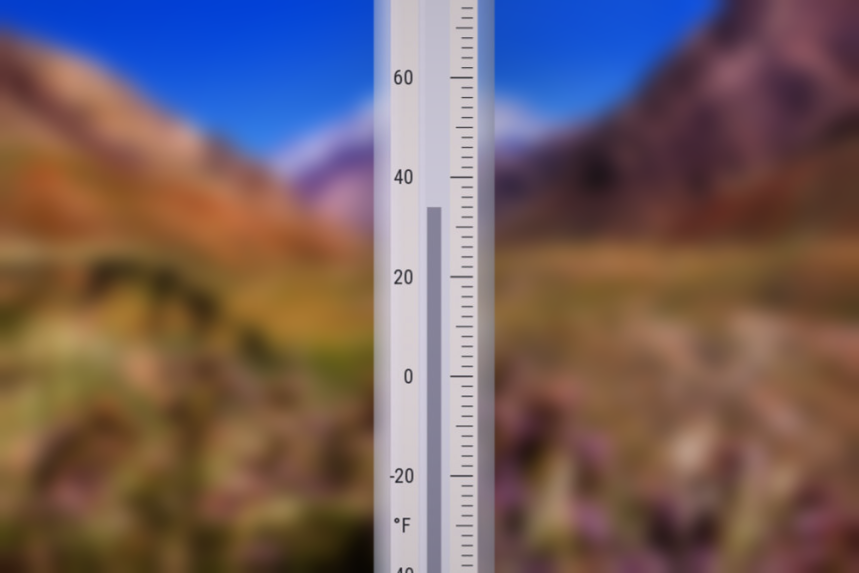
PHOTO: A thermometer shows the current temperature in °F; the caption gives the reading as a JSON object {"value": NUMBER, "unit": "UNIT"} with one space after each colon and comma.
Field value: {"value": 34, "unit": "°F"}
